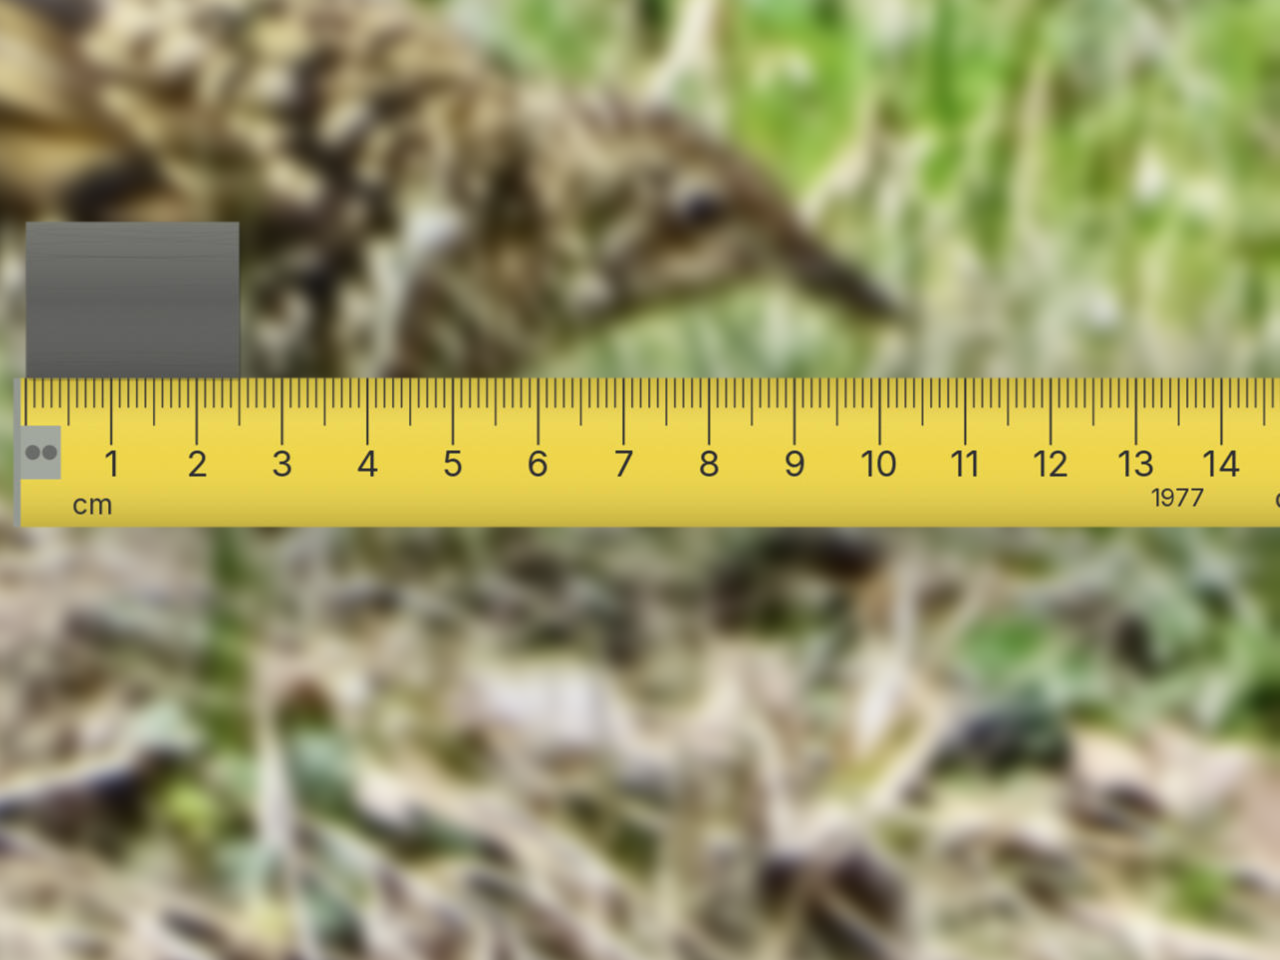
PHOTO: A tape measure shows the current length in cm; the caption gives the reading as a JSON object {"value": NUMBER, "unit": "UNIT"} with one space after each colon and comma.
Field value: {"value": 2.5, "unit": "cm"}
